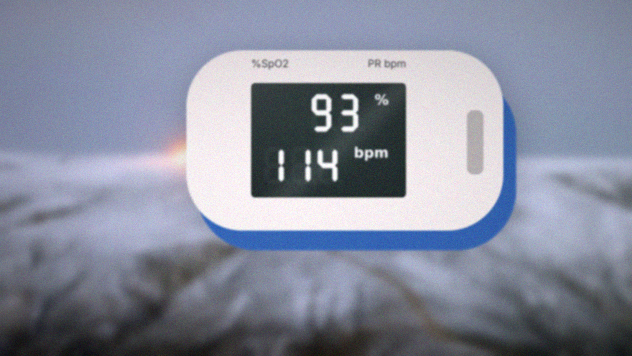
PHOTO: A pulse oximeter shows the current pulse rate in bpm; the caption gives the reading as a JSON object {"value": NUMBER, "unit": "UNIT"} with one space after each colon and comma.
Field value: {"value": 114, "unit": "bpm"}
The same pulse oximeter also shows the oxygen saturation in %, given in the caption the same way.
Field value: {"value": 93, "unit": "%"}
